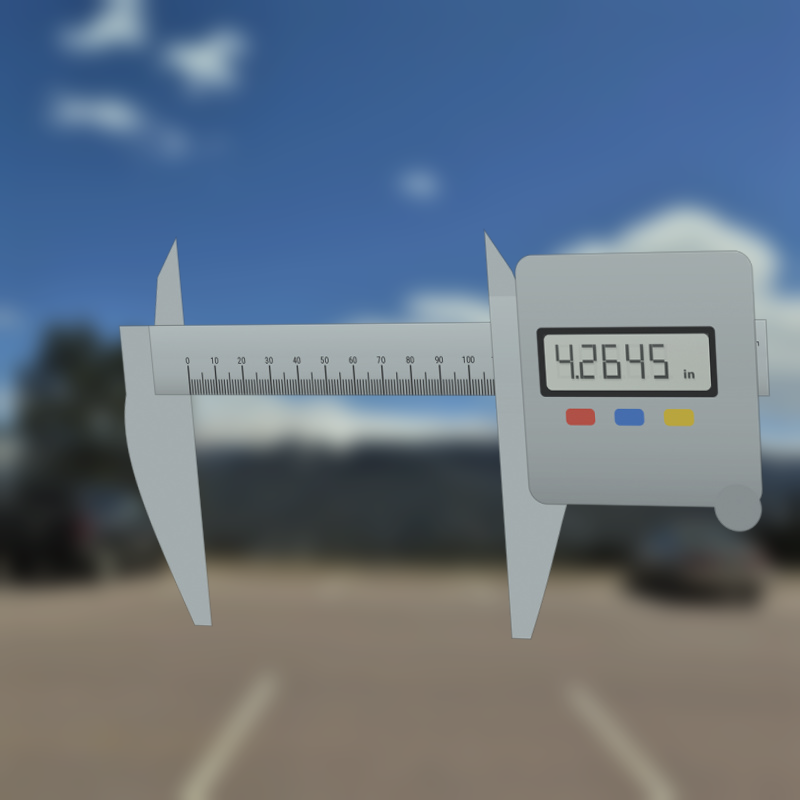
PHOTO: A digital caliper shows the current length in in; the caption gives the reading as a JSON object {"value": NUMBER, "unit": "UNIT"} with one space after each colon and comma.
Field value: {"value": 4.2645, "unit": "in"}
